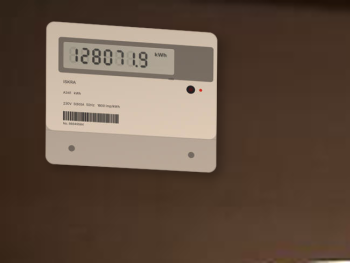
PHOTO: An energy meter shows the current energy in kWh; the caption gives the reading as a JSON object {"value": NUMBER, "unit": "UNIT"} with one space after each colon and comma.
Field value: {"value": 128071.9, "unit": "kWh"}
